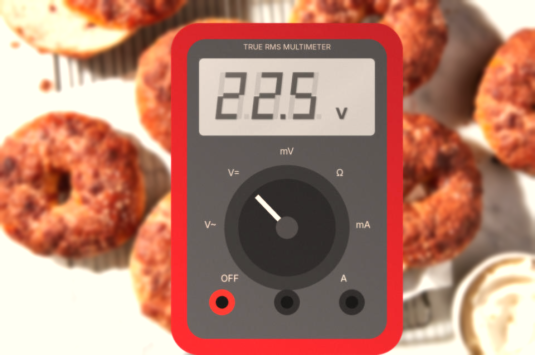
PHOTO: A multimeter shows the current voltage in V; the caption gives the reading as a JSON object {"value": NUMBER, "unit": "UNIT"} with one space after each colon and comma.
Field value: {"value": 22.5, "unit": "V"}
